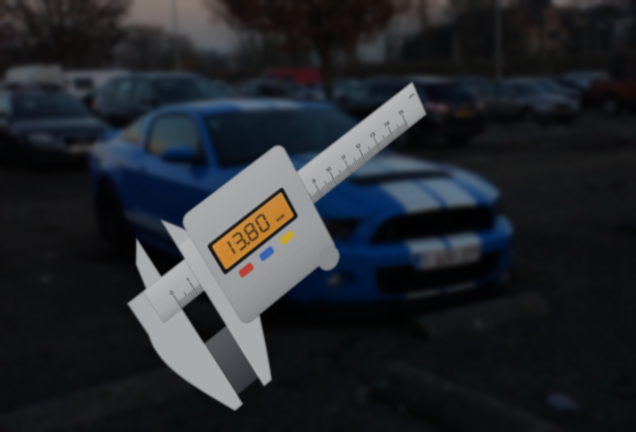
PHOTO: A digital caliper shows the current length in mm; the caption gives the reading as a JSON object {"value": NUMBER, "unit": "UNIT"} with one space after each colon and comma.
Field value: {"value": 13.80, "unit": "mm"}
